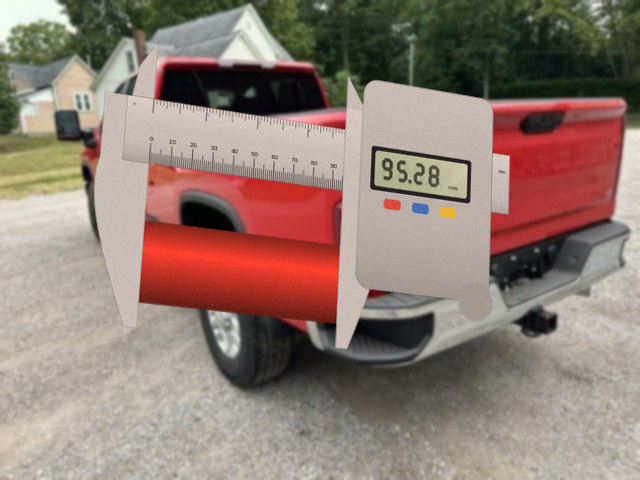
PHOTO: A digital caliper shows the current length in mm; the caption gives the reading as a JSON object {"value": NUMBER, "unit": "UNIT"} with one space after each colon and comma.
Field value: {"value": 95.28, "unit": "mm"}
